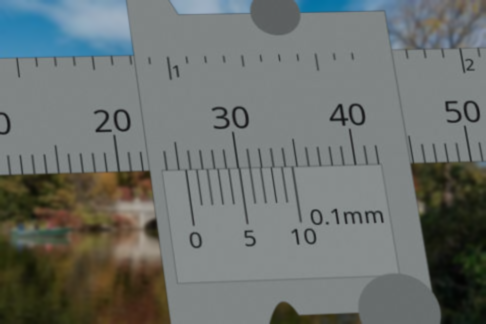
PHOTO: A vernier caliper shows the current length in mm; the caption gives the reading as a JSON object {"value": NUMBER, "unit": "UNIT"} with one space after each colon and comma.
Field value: {"value": 25.6, "unit": "mm"}
